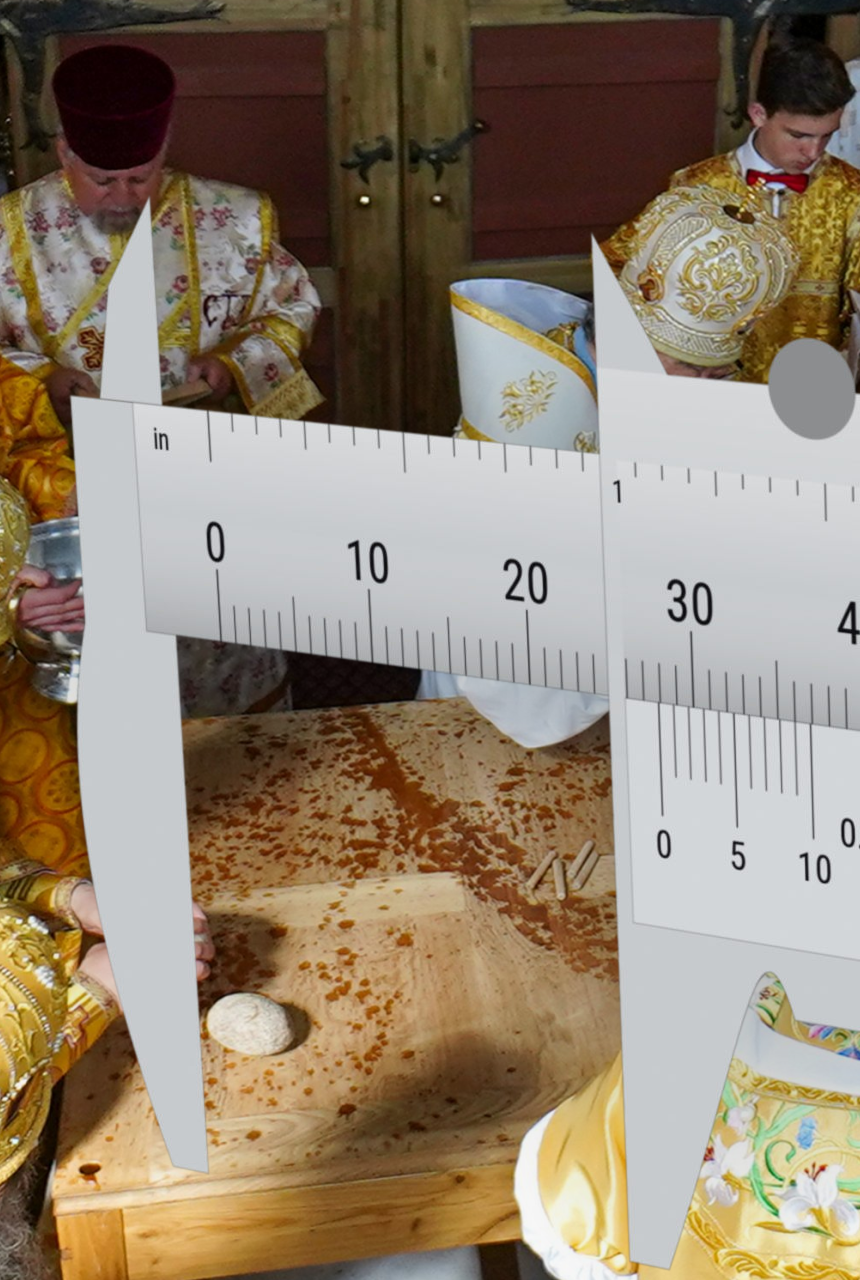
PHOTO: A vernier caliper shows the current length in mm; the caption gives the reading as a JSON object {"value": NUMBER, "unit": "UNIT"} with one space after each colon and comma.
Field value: {"value": 27.9, "unit": "mm"}
